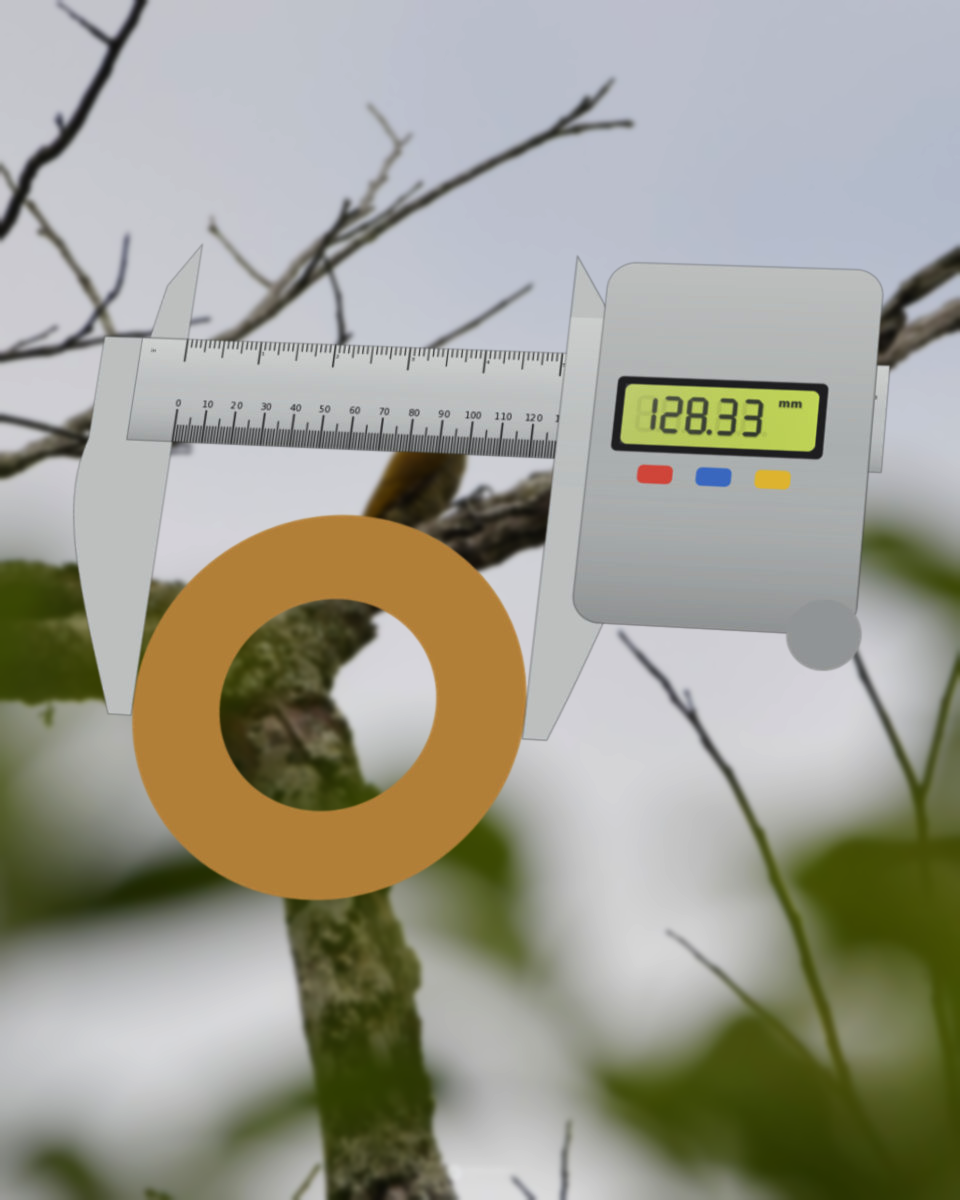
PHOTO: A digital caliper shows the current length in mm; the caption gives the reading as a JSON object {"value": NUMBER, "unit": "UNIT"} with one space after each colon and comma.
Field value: {"value": 128.33, "unit": "mm"}
